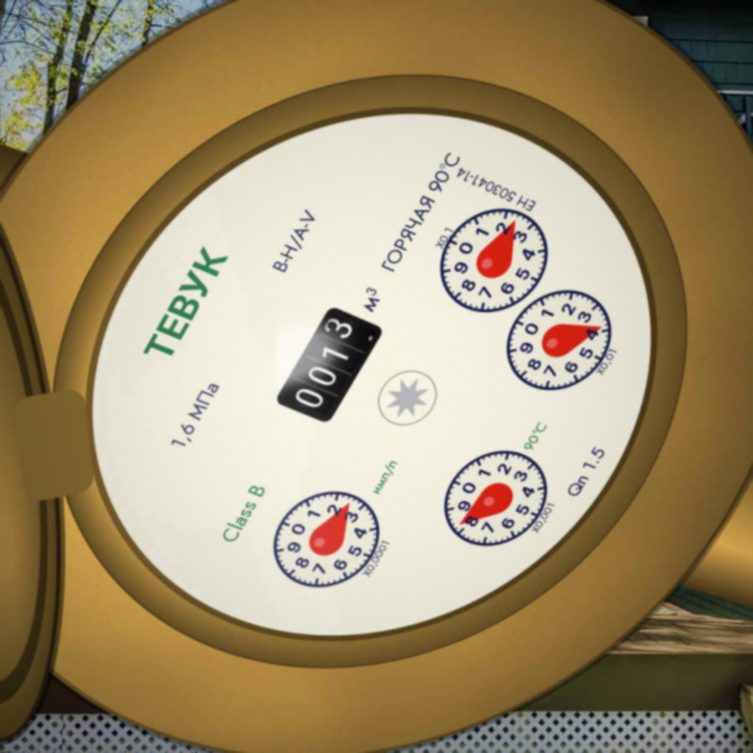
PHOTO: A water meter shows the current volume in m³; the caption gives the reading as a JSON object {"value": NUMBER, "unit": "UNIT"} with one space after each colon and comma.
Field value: {"value": 13.2382, "unit": "m³"}
